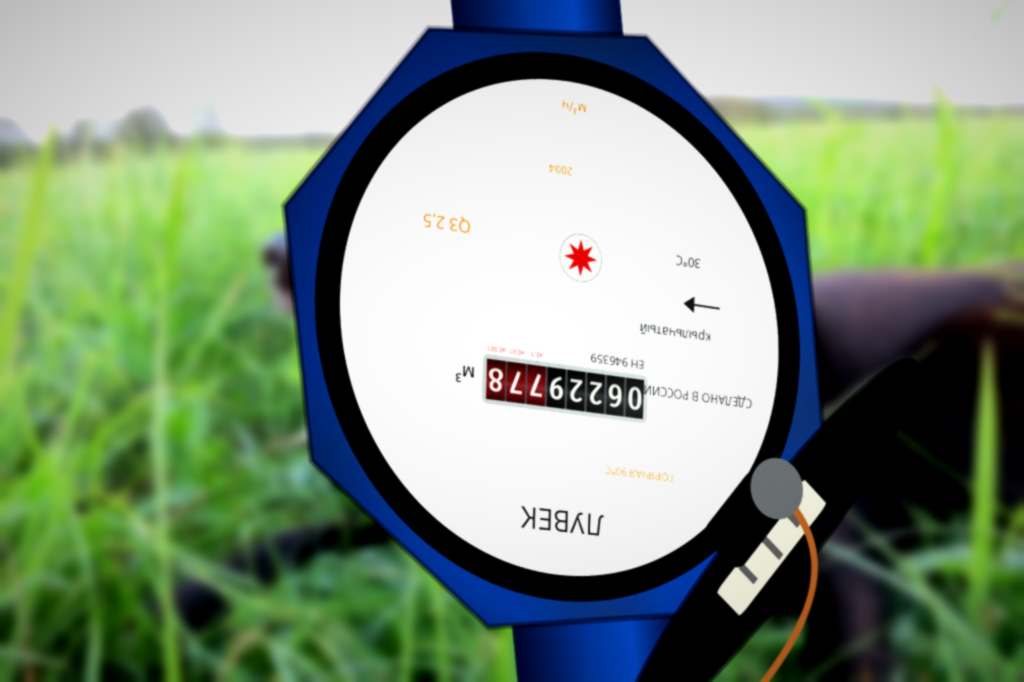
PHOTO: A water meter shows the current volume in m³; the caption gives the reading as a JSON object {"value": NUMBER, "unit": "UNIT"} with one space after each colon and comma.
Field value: {"value": 6229.778, "unit": "m³"}
